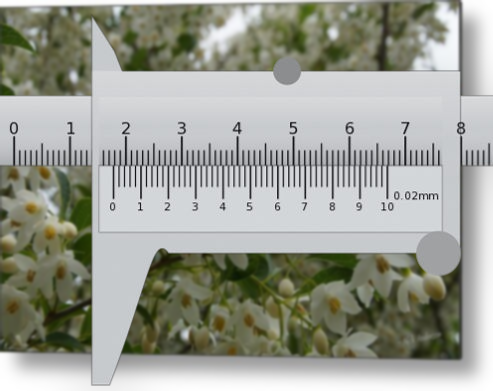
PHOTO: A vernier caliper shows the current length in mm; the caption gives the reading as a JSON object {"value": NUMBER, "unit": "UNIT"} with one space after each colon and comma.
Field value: {"value": 17.8, "unit": "mm"}
